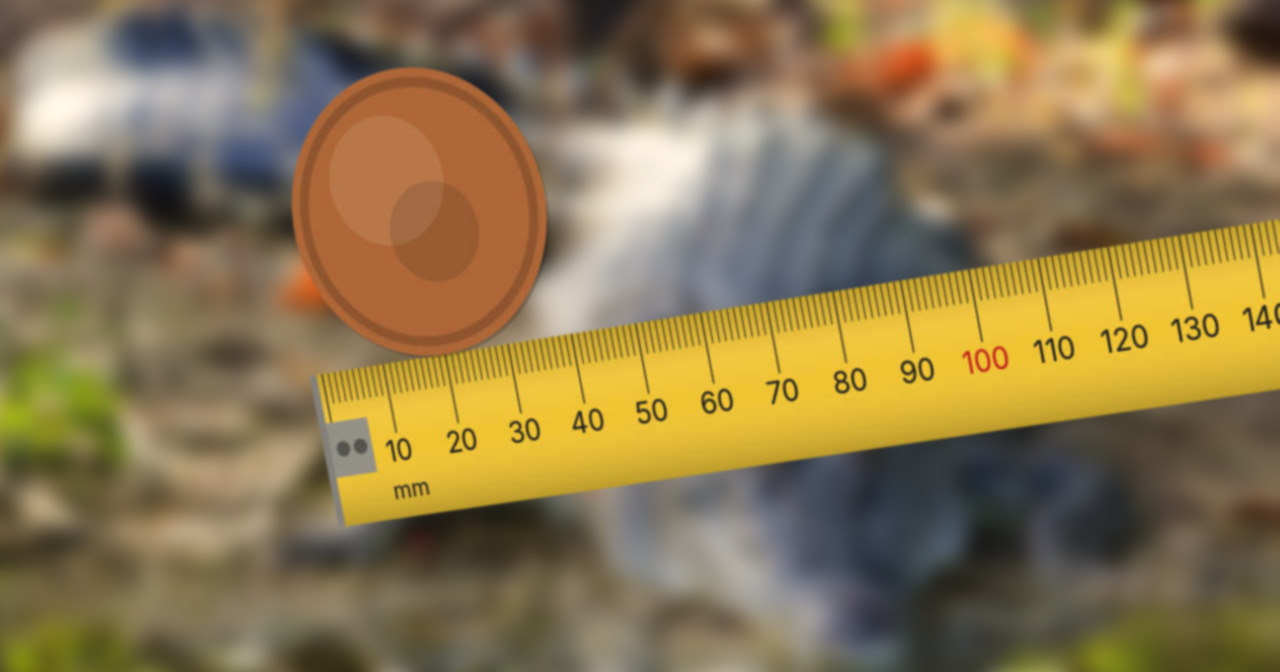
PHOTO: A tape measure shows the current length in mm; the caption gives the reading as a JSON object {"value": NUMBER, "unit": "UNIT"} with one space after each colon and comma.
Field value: {"value": 40, "unit": "mm"}
